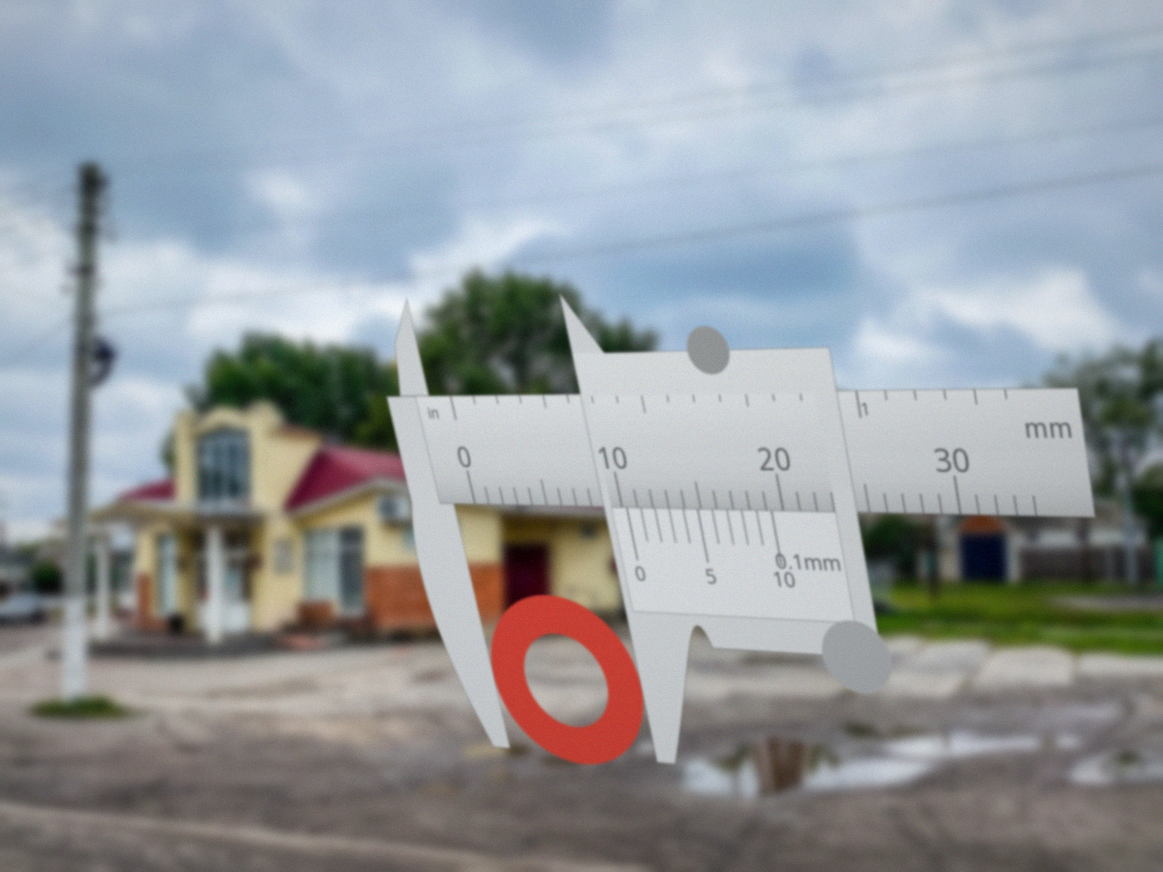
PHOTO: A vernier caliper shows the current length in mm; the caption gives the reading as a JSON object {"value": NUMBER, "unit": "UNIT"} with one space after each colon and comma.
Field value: {"value": 10.3, "unit": "mm"}
